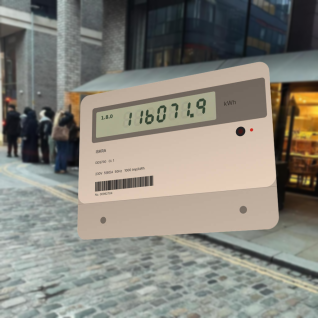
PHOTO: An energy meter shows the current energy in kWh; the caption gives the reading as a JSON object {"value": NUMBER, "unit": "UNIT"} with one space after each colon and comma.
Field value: {"value": 116071.9, "unit": "kWh"}
